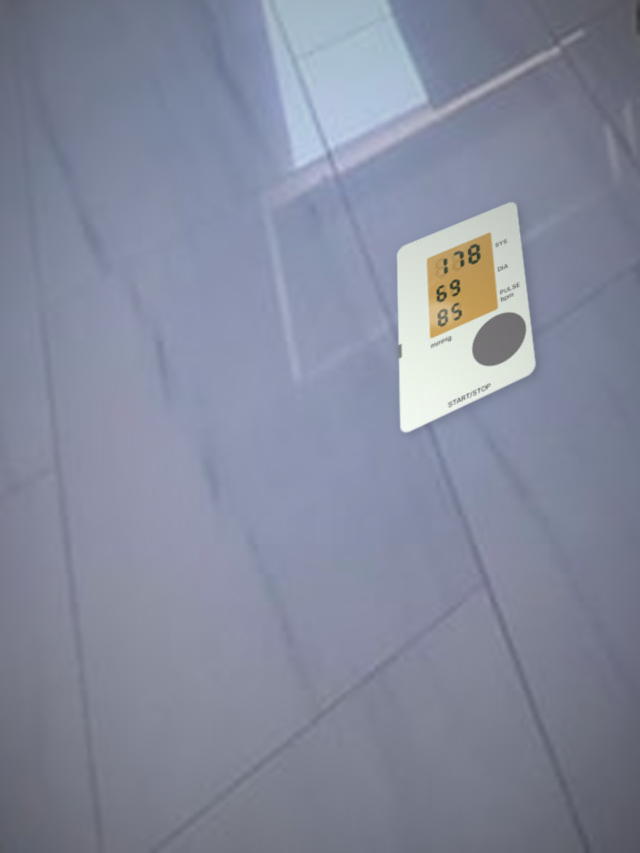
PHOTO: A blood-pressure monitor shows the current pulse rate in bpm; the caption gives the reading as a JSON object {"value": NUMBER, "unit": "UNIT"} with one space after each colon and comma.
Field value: {"value": 85, "unit": "bpm"}
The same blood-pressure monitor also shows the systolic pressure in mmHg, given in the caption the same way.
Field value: {"value": 178, "unit": "mmHg"}
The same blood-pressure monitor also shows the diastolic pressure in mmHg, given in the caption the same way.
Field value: {"value": 69, "unit": "mmHg"}
